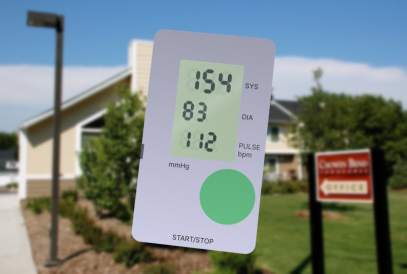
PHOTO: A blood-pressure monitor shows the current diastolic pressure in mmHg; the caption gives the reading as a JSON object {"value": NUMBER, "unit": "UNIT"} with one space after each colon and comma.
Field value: {"value": 83, "unit": "mmHg"}
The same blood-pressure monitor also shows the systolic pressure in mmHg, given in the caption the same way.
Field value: {"value": 154, "unit": "mmHg"}
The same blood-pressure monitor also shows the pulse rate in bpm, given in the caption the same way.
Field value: {"value": 112, "unit": "bpm"}
